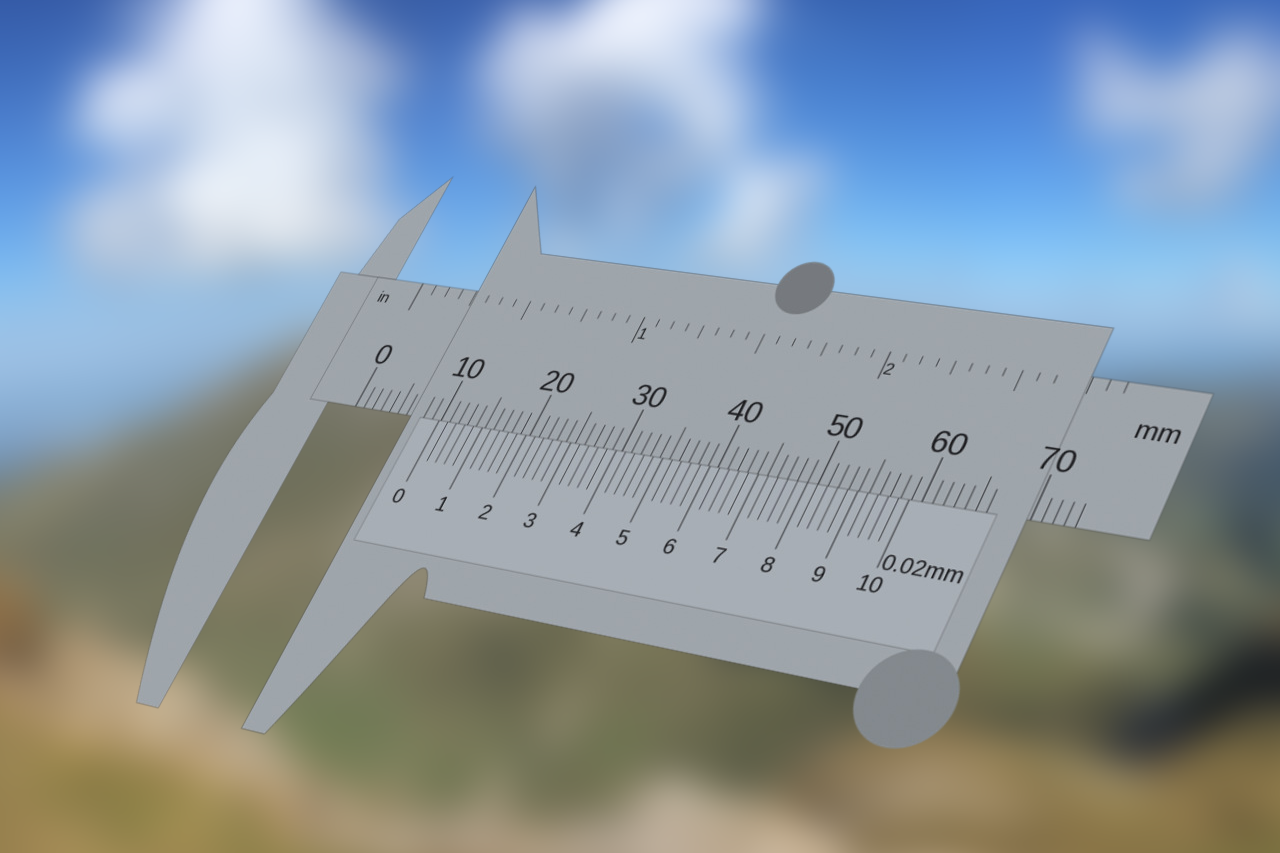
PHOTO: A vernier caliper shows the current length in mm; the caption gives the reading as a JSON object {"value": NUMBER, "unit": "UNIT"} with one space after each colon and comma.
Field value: {"value": 9.8, "unit": "mm"}
